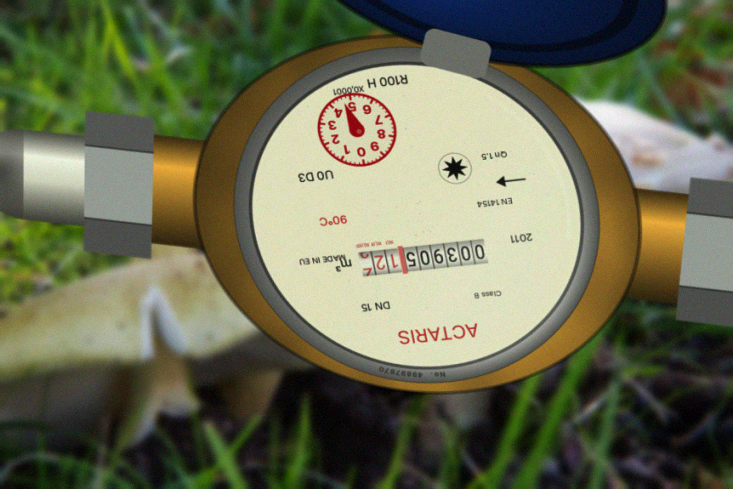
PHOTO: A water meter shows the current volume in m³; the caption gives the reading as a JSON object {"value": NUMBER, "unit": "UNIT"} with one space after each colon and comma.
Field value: {"value": 3905.1224, "unit": "m³"}
